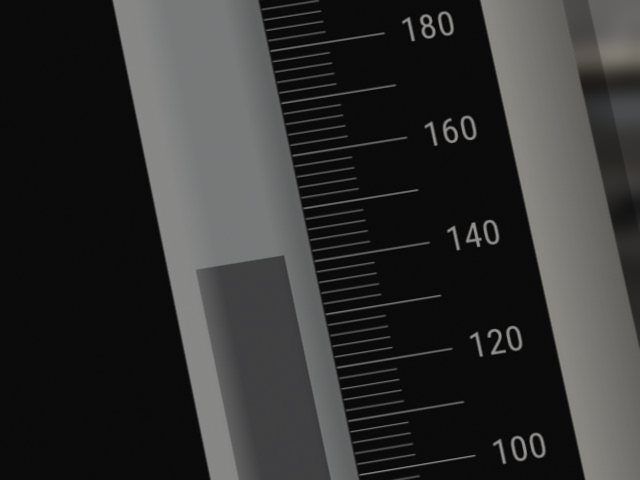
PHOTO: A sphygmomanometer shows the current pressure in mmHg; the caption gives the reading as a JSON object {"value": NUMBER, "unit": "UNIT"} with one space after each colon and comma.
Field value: {"value": 142, "unit": "mmHg"}
